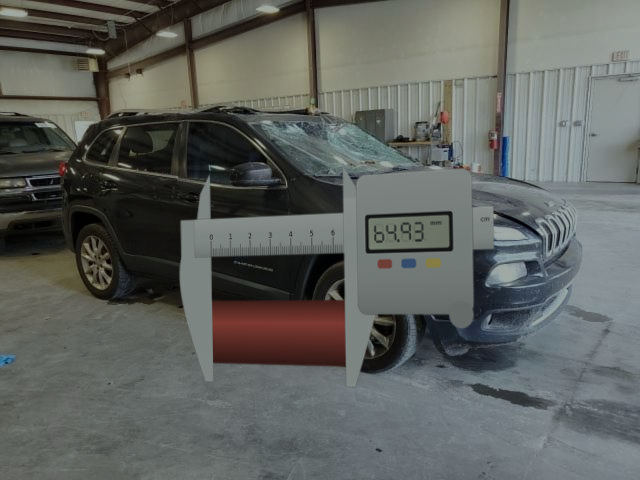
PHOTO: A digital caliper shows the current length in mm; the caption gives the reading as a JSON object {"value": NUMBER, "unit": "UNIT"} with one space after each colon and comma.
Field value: {"value": 64.93, "unit": "mm"}
